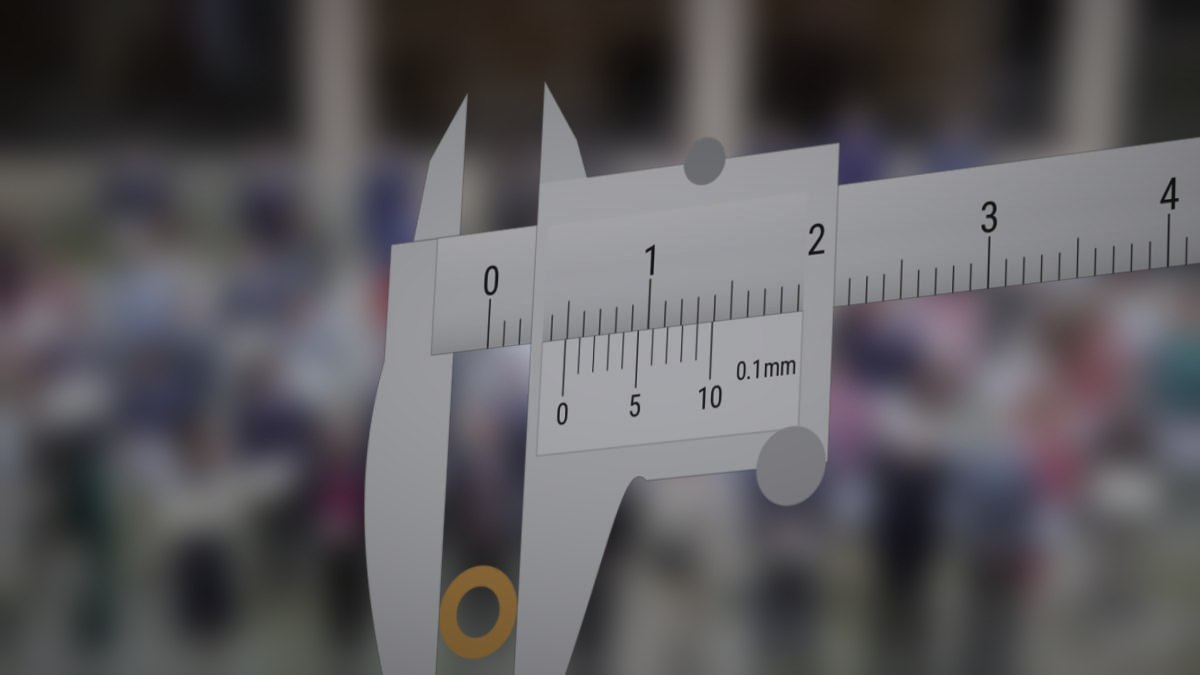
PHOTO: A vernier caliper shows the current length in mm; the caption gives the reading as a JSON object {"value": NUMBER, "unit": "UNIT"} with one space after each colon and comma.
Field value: {"value": 4.9, "unit": "mm"}
